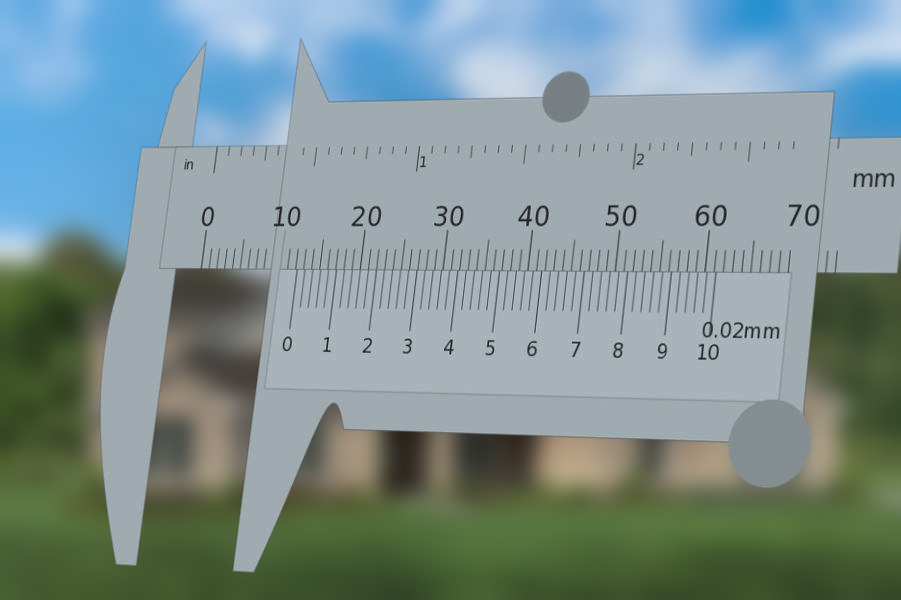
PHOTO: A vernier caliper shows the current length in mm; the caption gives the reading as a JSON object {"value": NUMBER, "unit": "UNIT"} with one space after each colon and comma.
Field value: {"value": 12.2, "unit": "mm"}
